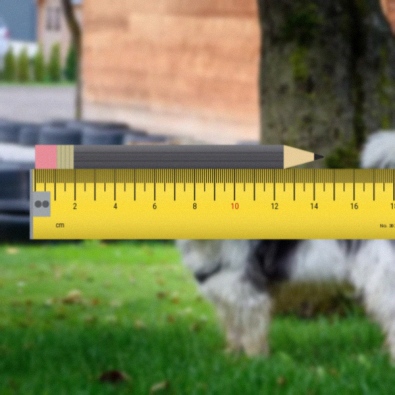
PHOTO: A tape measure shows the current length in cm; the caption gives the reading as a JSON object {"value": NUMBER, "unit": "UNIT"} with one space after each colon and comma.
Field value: {"value": 14.5, "unit": "cm"}
